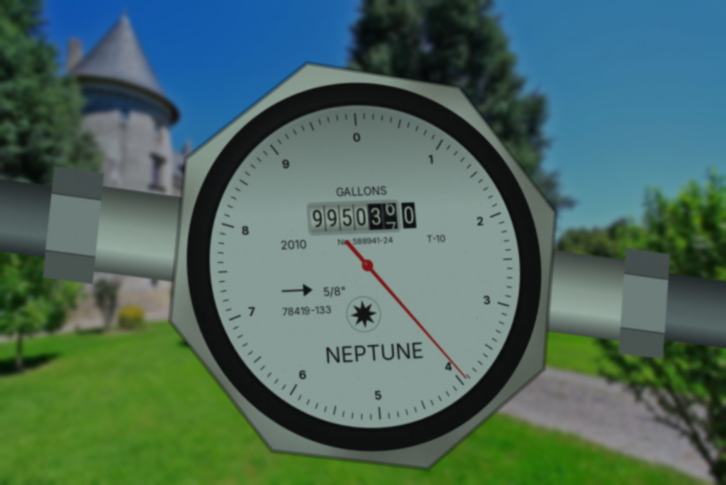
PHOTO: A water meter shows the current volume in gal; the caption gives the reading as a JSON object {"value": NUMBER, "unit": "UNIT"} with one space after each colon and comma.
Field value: {"value": 9950363.9, "unit": "gal"}
